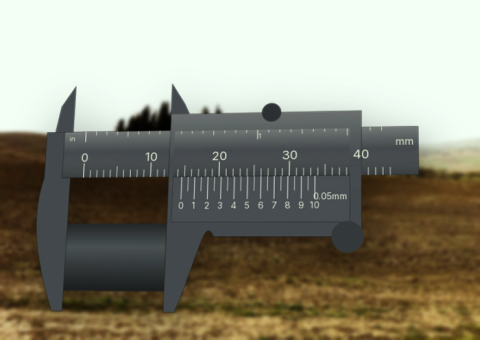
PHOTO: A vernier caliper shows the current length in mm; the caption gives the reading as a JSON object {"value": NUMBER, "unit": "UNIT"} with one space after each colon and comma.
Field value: {"value": 14.6, "unit": "mm"}
